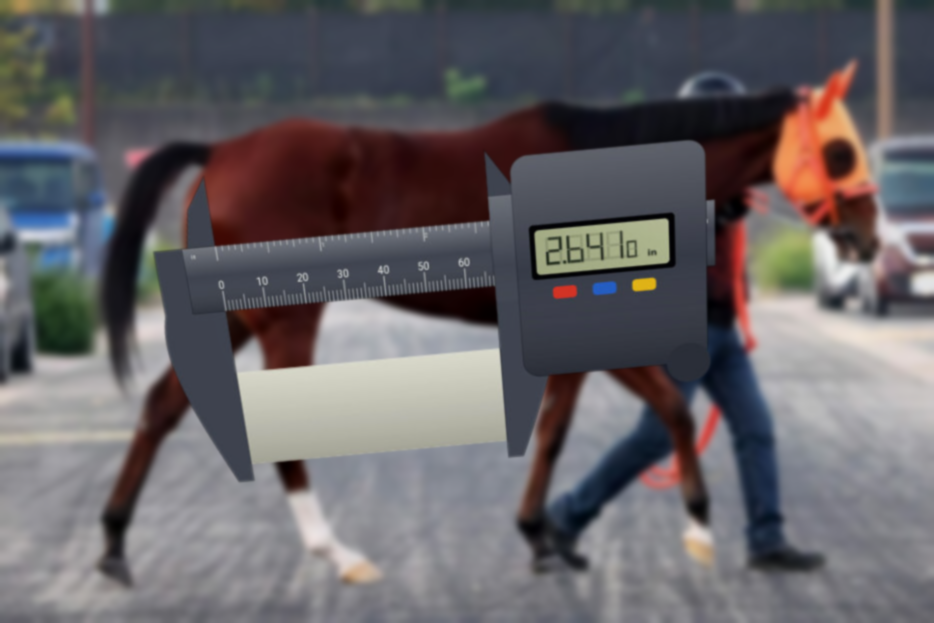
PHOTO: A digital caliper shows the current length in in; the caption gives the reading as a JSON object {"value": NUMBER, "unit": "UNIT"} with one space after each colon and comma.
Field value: {"value": 2.6410, "unit": "in"}
